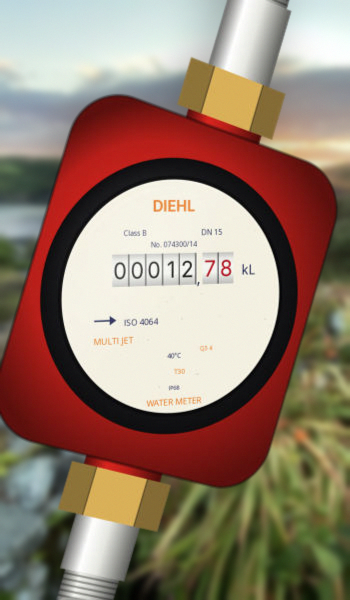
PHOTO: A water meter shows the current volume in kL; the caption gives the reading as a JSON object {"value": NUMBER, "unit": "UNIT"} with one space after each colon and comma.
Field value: {"value": 12.78, "unit": "kL"}
